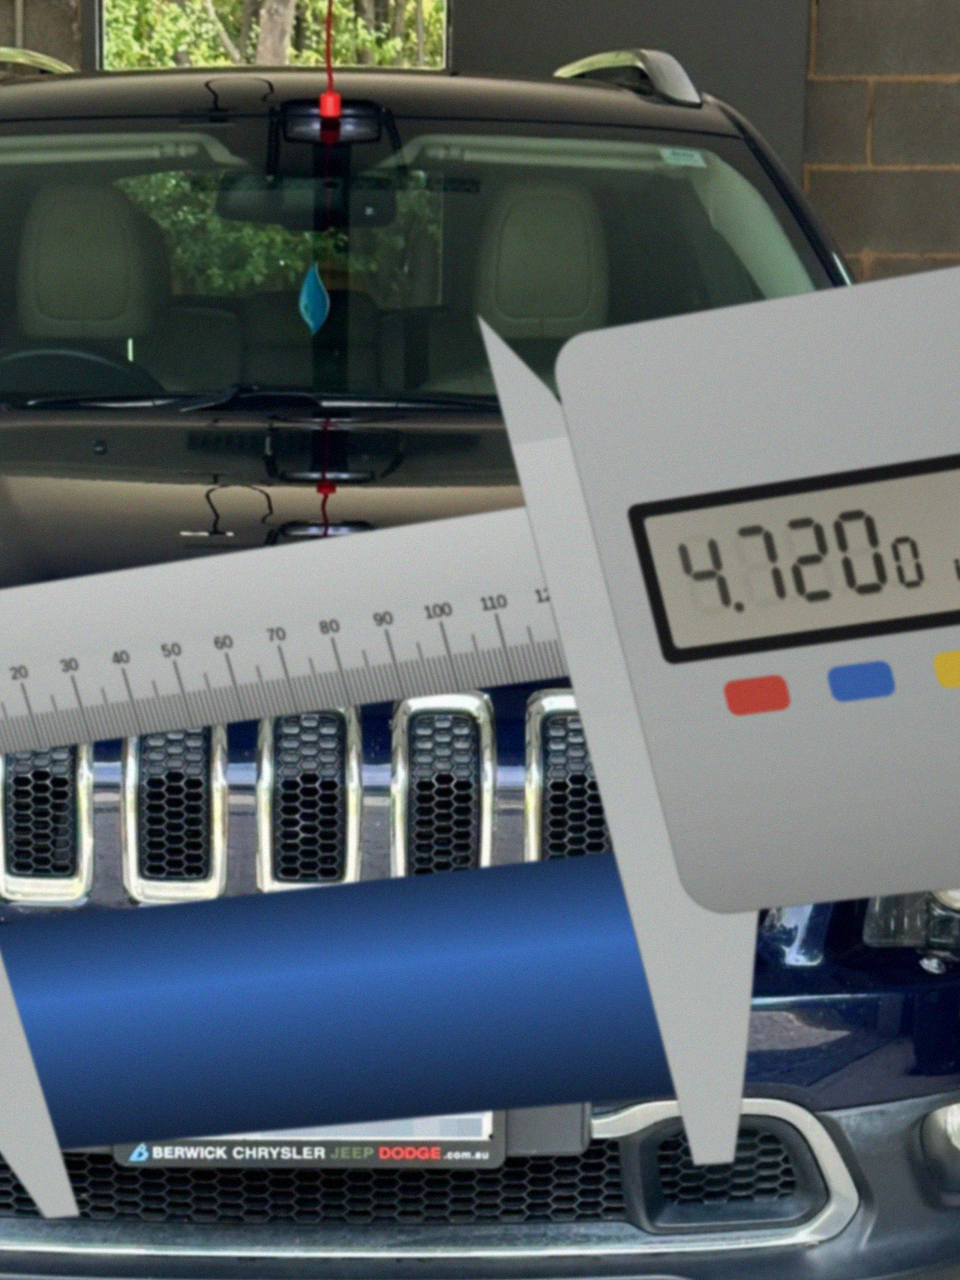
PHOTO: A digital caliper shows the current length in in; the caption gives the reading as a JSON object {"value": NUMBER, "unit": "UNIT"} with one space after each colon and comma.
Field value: {"value": 4.7200, "unit": "in"}
